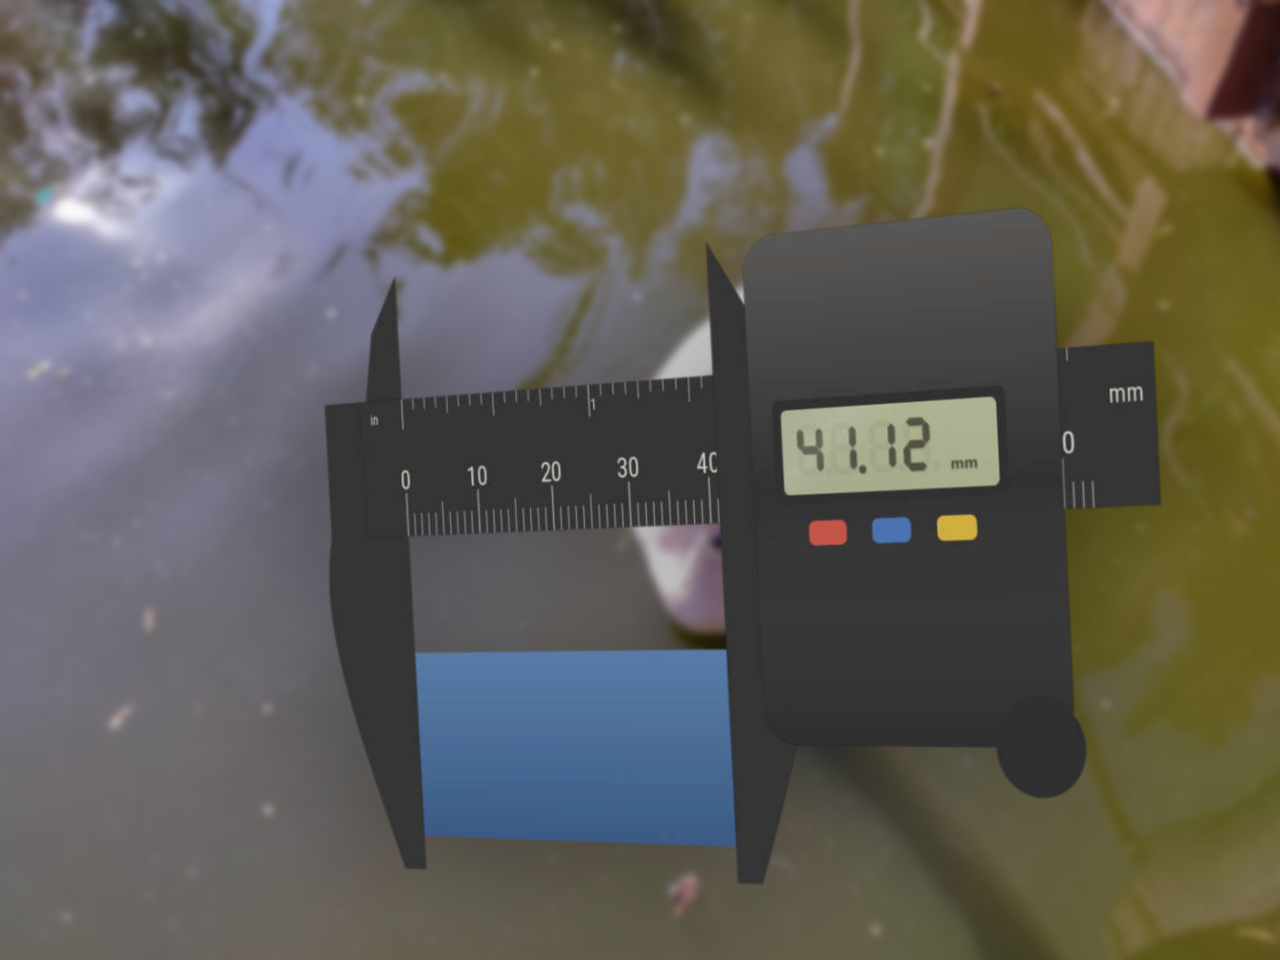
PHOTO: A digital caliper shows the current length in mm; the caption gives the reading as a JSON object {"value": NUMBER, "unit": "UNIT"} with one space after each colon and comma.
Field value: {"value": 41.12, "unit": "mm"}
